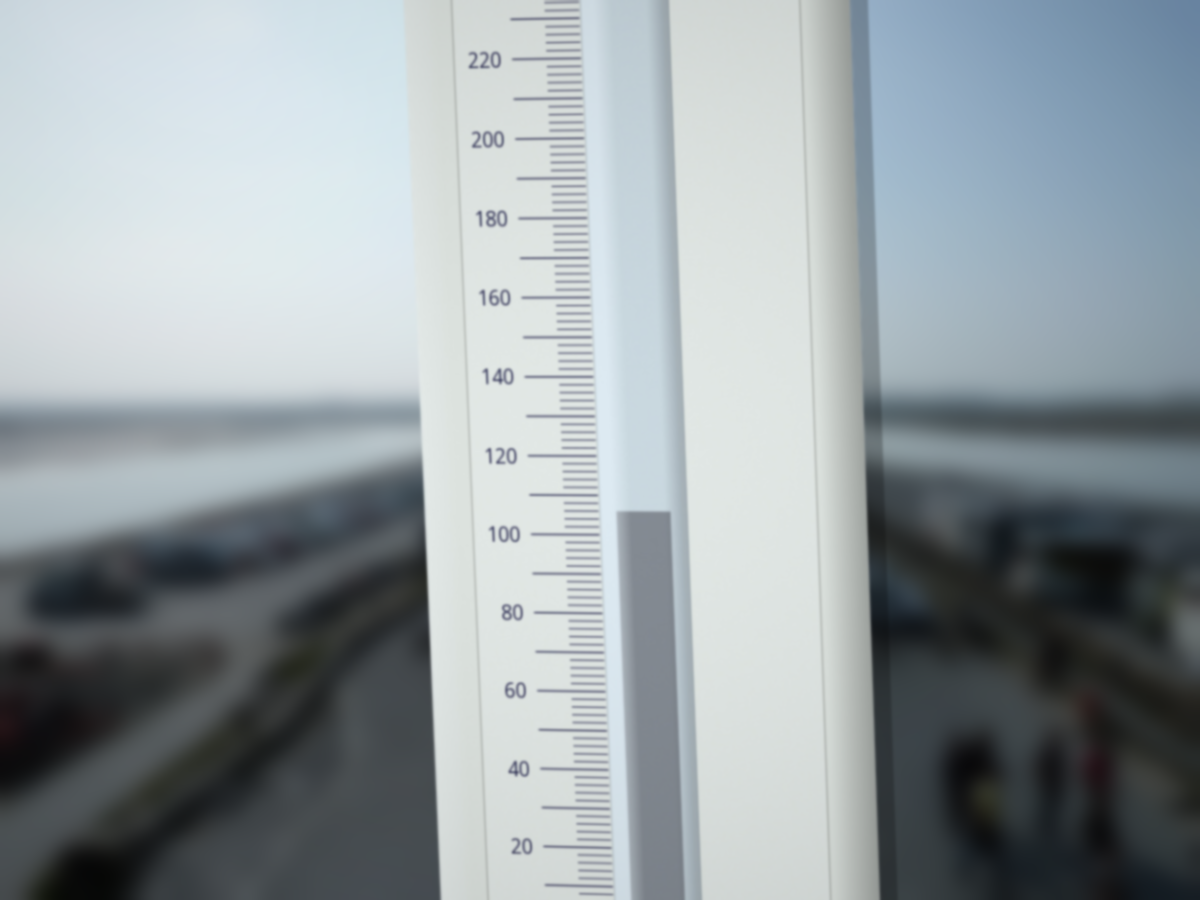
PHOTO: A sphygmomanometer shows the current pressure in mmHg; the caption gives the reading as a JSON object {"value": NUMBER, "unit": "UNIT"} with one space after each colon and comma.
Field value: {"value": 106, "unit": "mmHg"}
